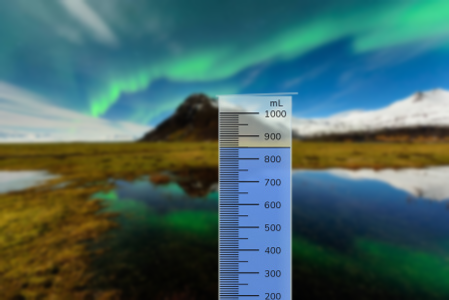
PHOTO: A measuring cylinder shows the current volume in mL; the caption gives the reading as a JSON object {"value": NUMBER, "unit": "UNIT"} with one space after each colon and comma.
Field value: {"value": 850, "unit": "mL"}
